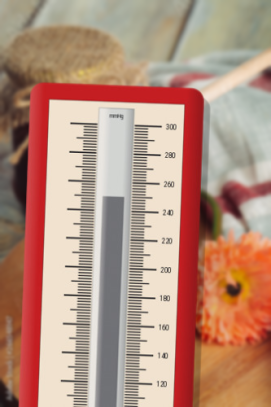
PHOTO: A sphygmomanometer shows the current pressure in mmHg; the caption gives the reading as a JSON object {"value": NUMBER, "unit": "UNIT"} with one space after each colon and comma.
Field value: {"value": 250, "unit": "mmHg"}
